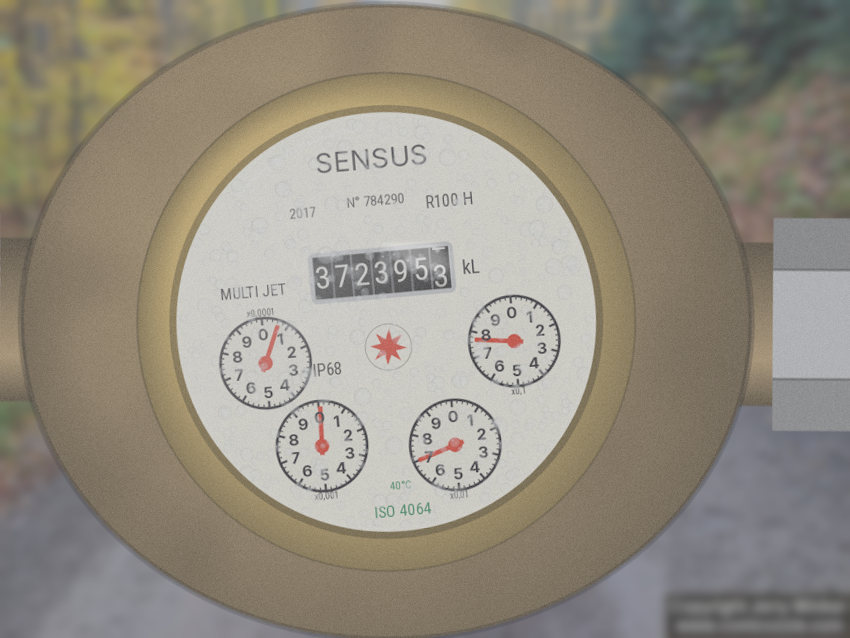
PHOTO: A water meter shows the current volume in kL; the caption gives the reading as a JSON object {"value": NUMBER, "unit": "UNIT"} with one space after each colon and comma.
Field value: {"value": 3723952.7700, "unit": "kL"}
